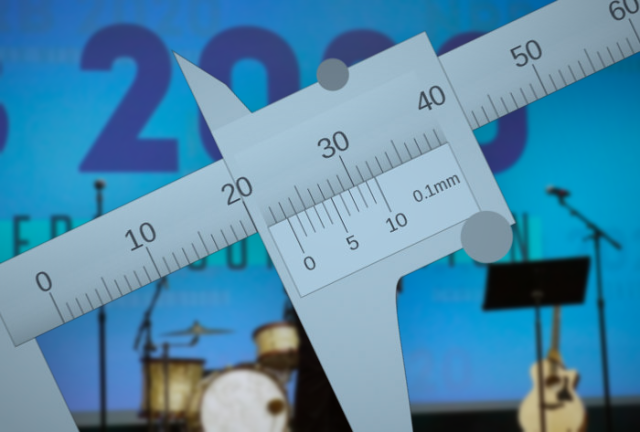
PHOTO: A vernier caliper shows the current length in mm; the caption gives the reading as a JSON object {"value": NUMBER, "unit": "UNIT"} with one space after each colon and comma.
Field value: {"value": 23.1, "unit": "mm"}
